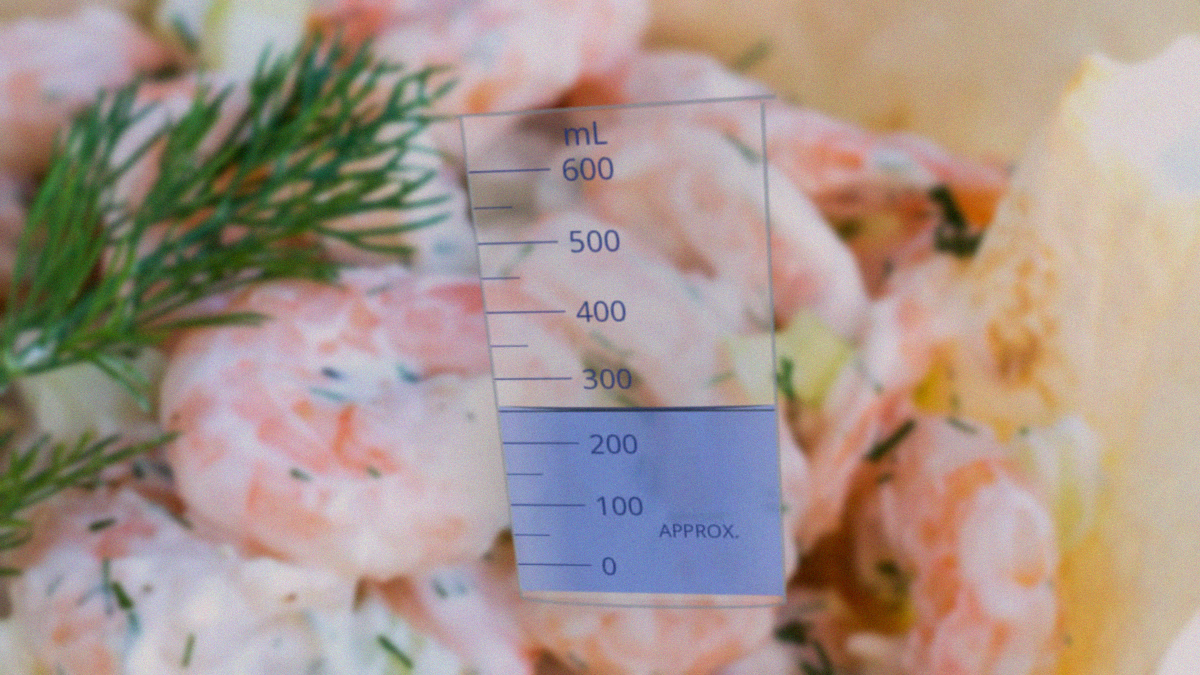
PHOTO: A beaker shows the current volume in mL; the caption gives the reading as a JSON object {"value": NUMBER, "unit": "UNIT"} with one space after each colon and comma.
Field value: {"value": 250, "unit": "mL"}
